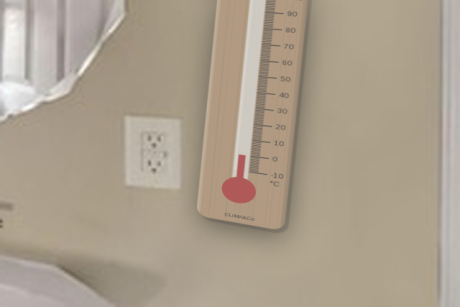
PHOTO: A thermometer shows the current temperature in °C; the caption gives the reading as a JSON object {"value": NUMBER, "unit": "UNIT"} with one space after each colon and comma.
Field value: {"value": 0, "unit": "°C"}
